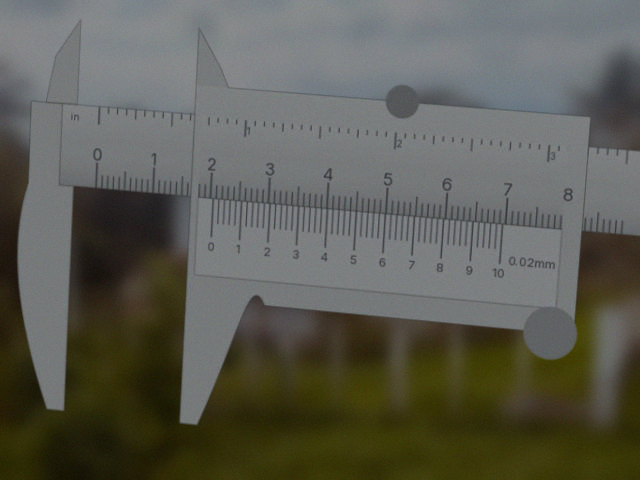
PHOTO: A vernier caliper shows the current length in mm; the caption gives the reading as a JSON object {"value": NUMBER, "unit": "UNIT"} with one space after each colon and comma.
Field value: {"value": 20.5, "unit": "mm"}
